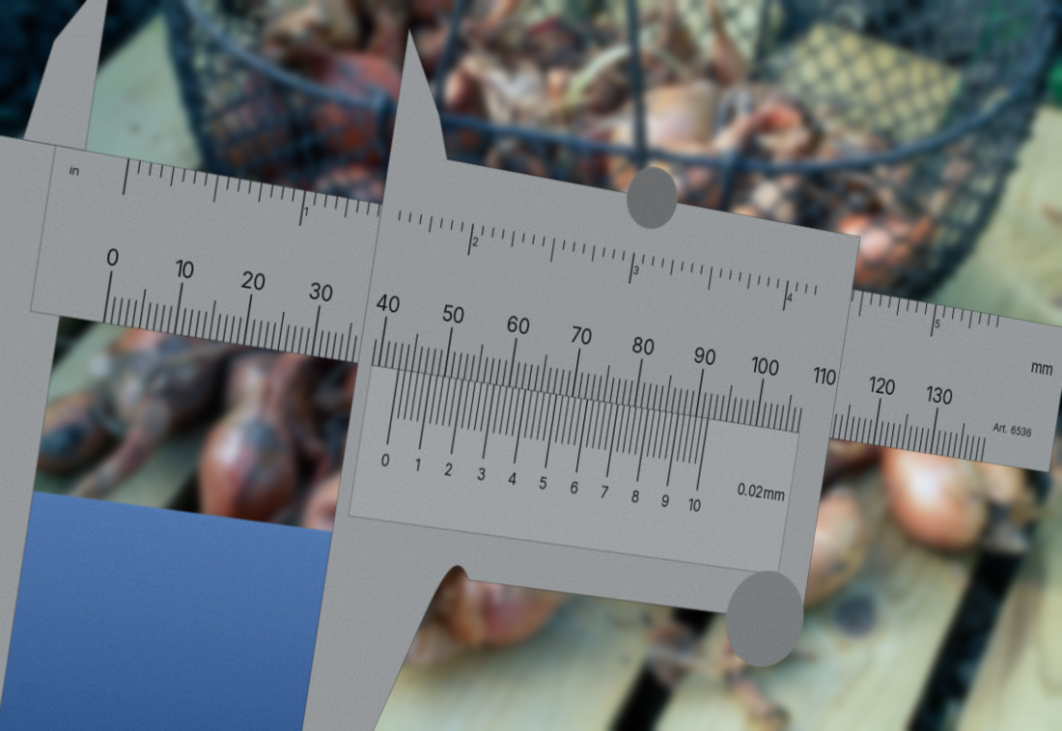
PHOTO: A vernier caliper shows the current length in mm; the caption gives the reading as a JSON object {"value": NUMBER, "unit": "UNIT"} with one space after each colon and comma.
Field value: {"value": 43.0, "unit": "mm"}
